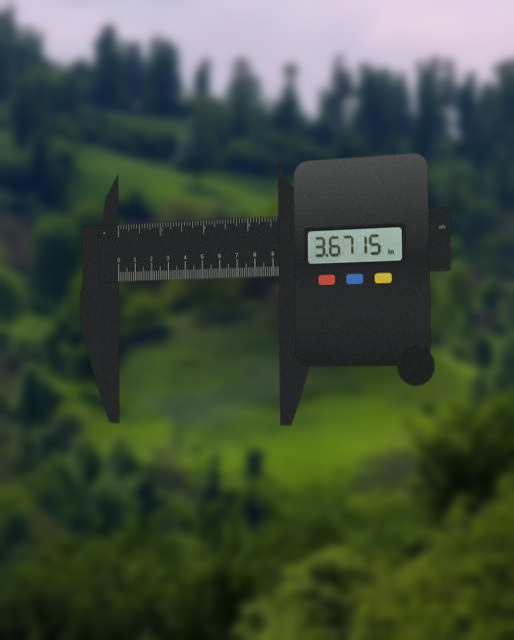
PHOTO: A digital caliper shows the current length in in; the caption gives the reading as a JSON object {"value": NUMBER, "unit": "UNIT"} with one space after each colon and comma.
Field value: {"value": 3.6715, "unit": "in"}
